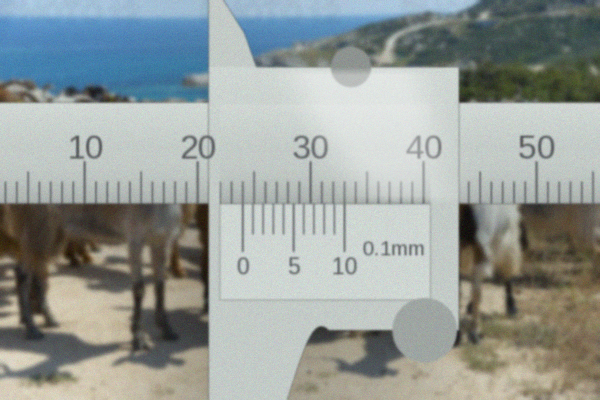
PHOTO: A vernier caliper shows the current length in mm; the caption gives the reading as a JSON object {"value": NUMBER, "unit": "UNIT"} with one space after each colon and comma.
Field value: {"value": 24.0, "unit": "mm"}
